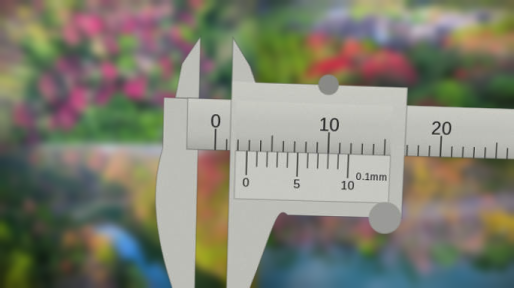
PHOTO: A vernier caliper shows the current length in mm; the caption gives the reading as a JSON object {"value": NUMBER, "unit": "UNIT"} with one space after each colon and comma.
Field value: {"value": 2.8, "unit": "mm"}
